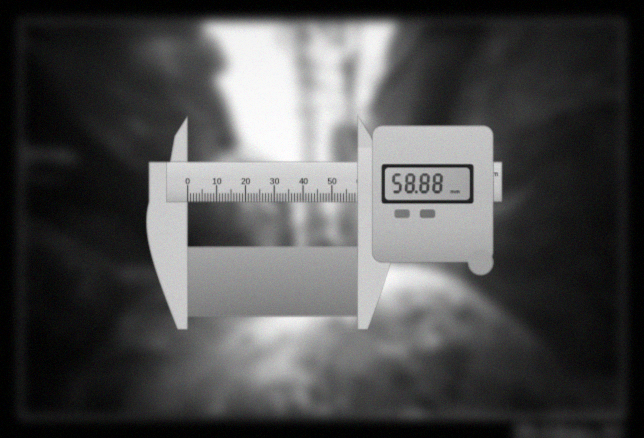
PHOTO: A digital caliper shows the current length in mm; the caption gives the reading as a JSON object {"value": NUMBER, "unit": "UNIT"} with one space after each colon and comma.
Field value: {"value": 58.88, "unit": "mm"}
